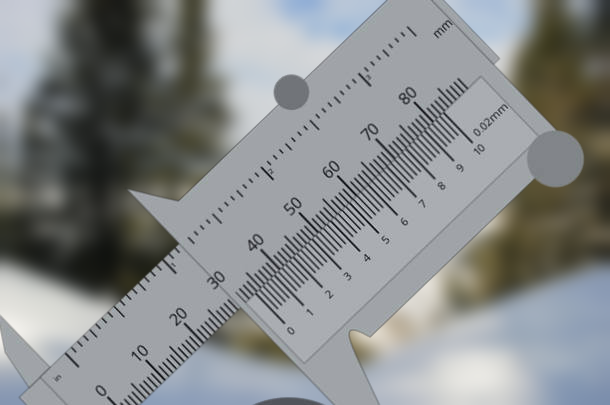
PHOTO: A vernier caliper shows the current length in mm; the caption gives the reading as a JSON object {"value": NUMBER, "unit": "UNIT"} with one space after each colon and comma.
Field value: {"value": 33.6, "unit": "mm"}
